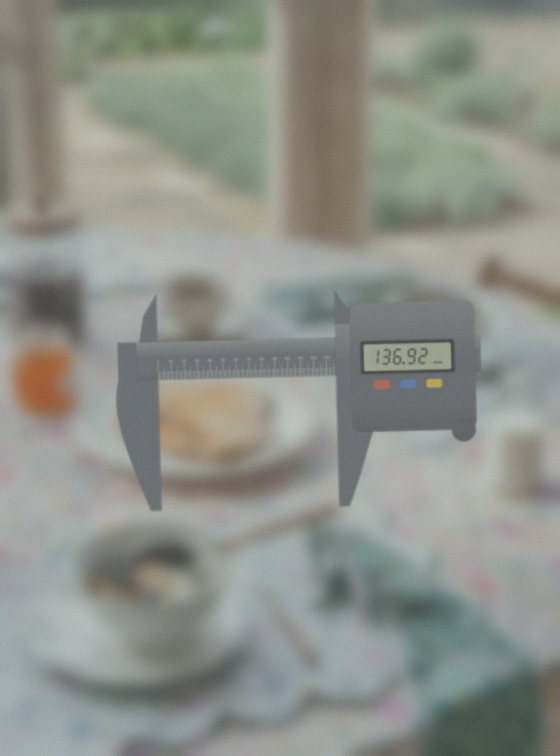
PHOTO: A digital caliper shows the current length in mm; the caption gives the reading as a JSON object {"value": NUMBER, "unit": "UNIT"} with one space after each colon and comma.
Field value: {"value": 136.92, "unit": "mm"}
